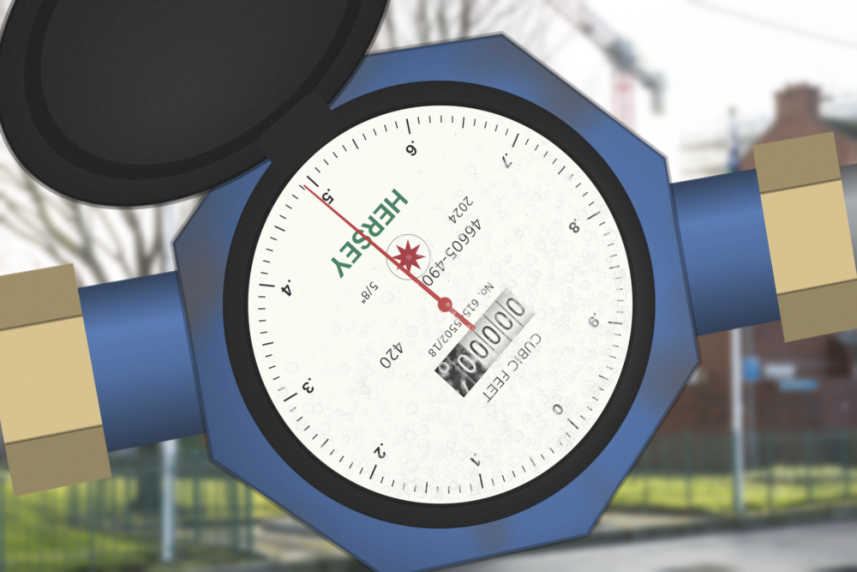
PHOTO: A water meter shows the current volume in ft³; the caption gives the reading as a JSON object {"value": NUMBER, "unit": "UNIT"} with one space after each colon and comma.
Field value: {"value": 7.49, "unit": "ft³"}
